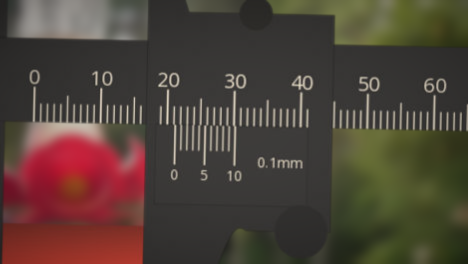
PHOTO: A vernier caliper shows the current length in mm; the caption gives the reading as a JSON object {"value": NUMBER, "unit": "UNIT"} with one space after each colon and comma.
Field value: {"value": 21.2, "unit": "mm"}
